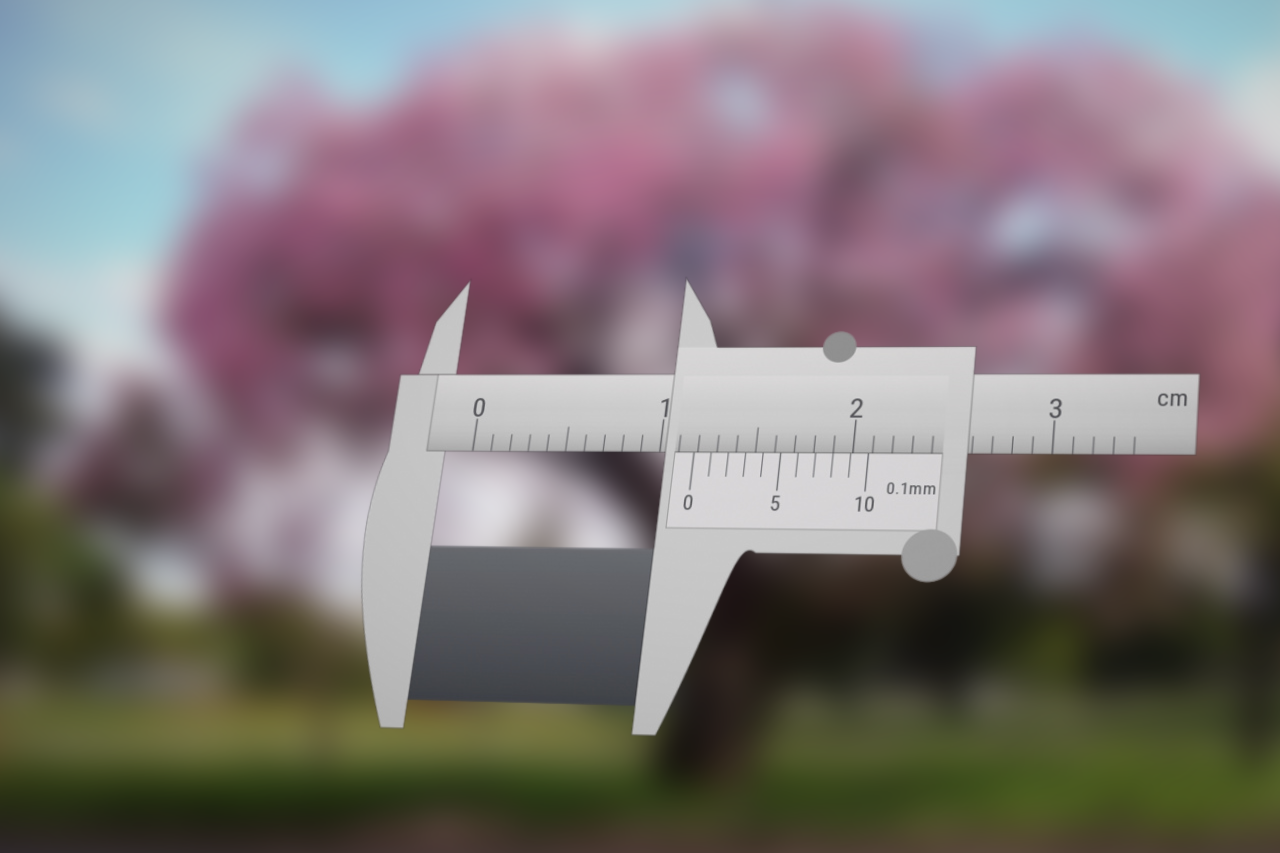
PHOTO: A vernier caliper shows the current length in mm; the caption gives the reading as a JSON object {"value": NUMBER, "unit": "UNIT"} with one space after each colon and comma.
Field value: {"value": 11.8, "unit": "mm"}
